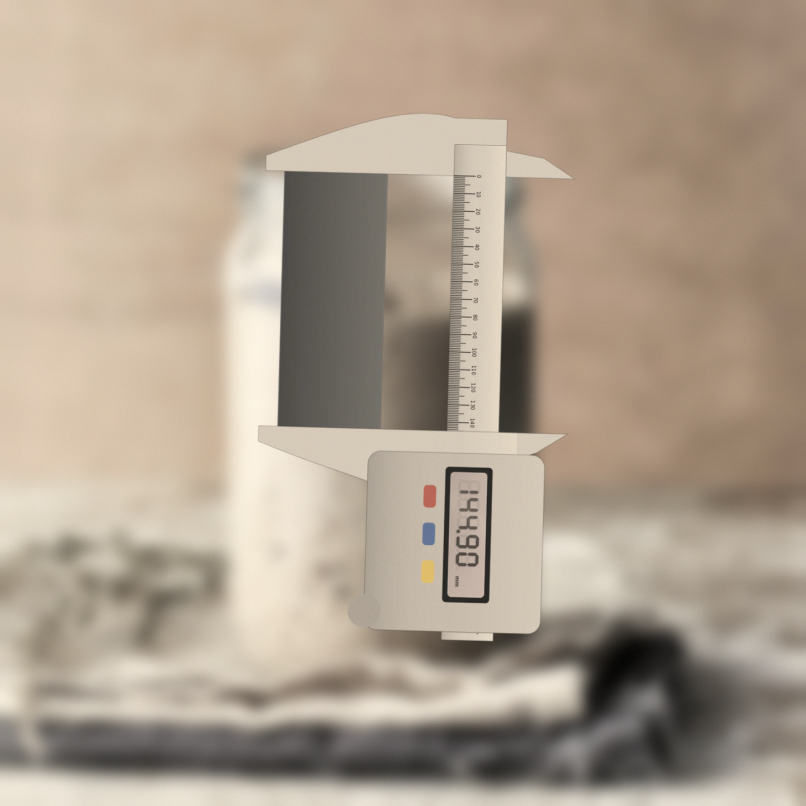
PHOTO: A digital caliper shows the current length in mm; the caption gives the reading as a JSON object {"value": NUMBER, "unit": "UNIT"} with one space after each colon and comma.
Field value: {"value": 144.90, "unit": "mm"}
